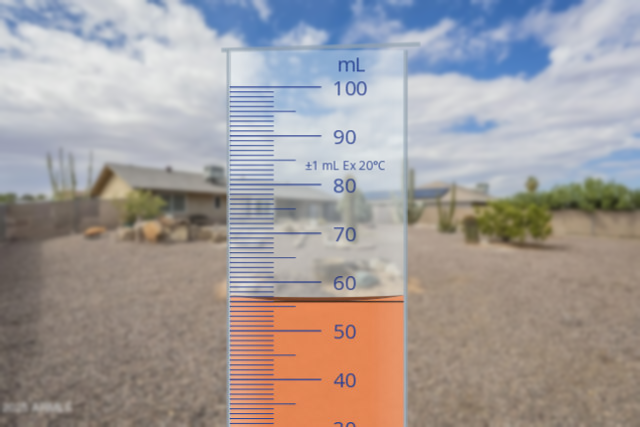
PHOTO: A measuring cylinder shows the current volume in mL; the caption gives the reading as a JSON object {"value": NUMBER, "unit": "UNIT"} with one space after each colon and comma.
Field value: {"value": 56, "unit": "mL"}
